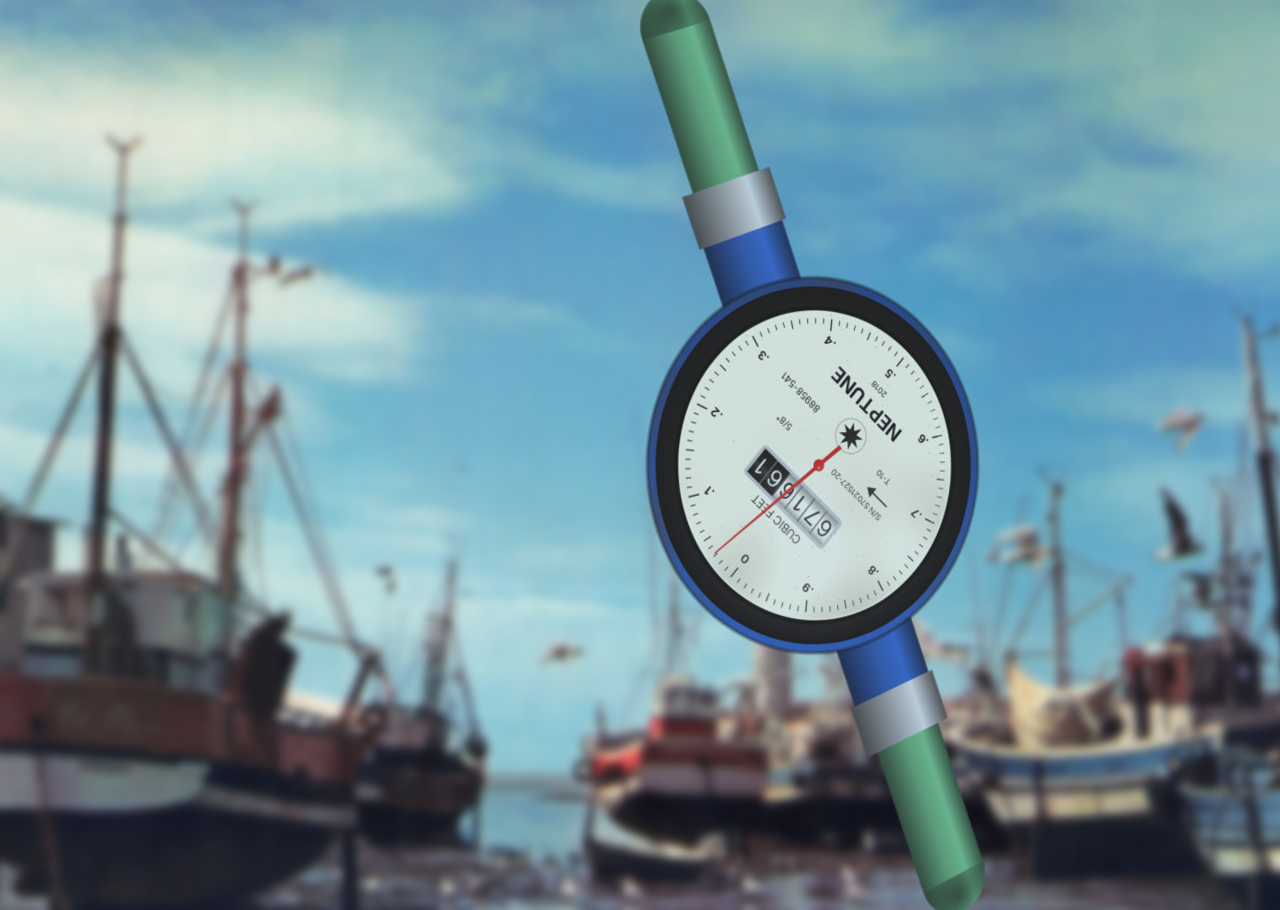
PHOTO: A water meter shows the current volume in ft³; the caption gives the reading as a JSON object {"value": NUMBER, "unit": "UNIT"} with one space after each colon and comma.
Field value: {"value": 671661.03, "unit": "ft³"}
